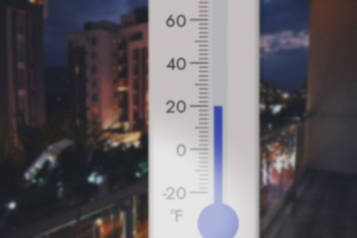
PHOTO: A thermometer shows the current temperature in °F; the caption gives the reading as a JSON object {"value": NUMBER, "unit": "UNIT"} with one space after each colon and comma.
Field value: {"value": 20, "unit": "°F"}
